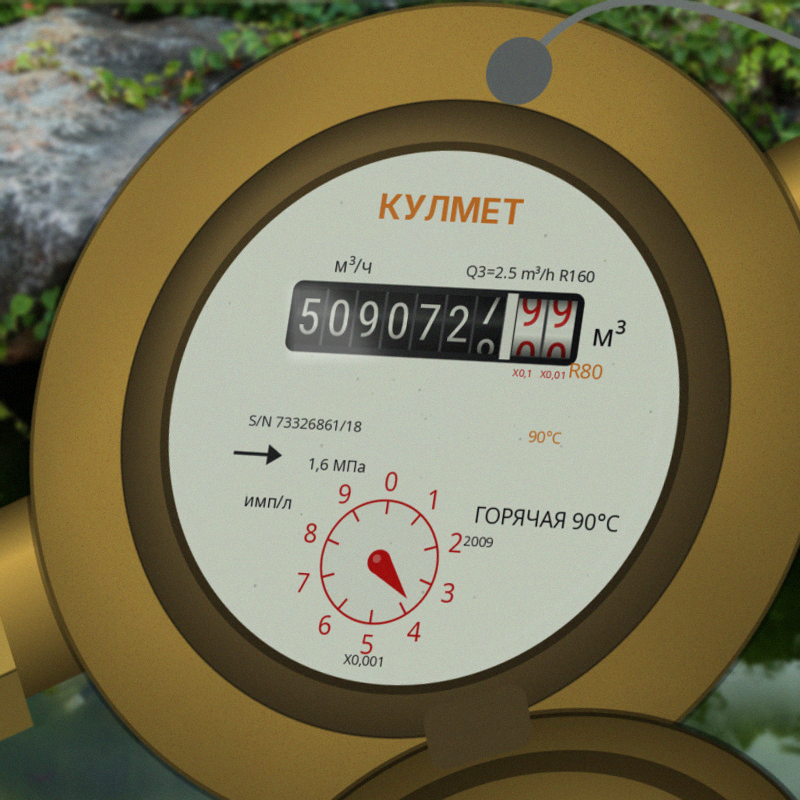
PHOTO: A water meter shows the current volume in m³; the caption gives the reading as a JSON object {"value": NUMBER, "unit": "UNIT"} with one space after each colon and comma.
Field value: {"value": 5090727.993, "unit": "m³"}
